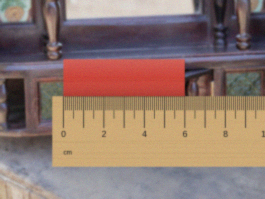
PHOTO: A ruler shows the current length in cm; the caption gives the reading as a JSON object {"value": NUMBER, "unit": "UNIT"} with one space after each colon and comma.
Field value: {"value": 6, "unit": "cm"}
